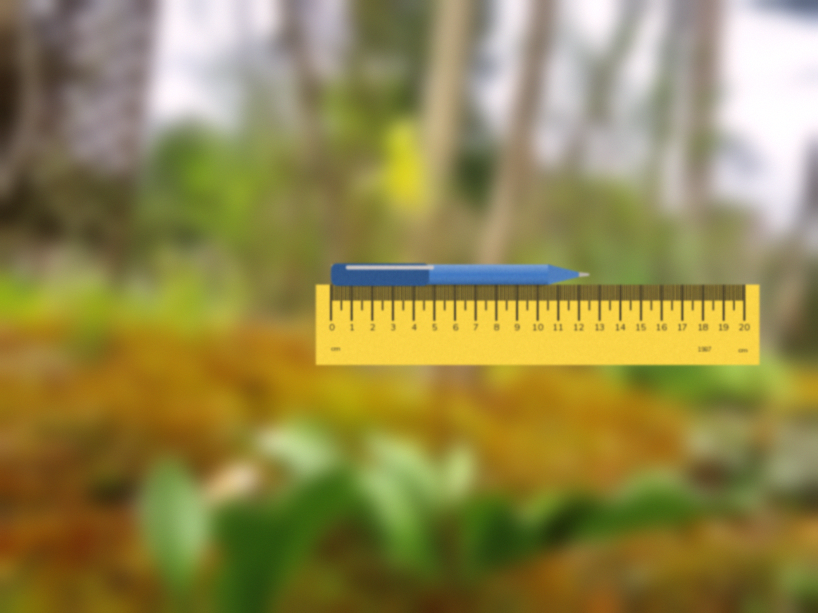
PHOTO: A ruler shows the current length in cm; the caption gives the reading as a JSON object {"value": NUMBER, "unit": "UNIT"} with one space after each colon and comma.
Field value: {"value": 12.5, "unit": "cm"}
